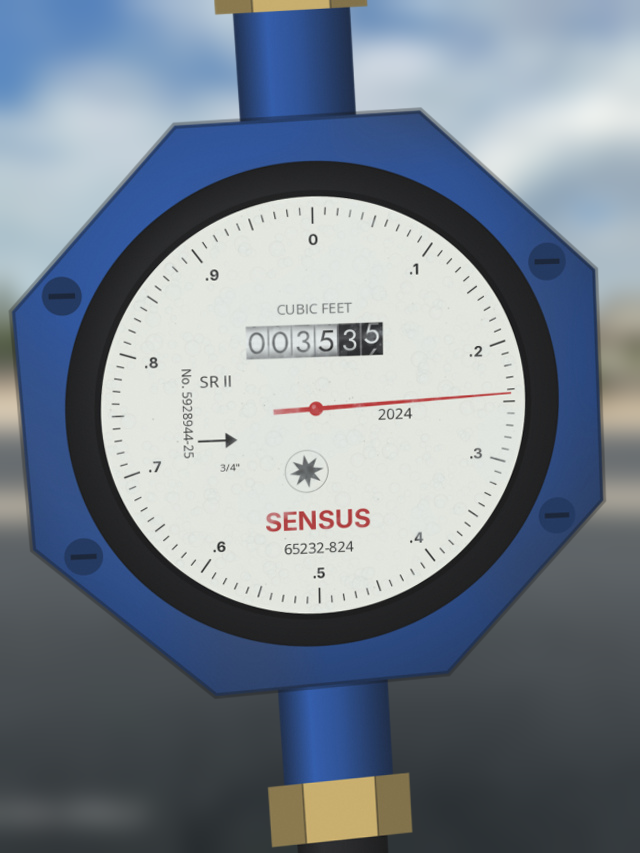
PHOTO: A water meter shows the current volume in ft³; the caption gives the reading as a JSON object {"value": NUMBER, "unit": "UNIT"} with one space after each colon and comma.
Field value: {"value": 3535.24, "unit": "ft³"}
